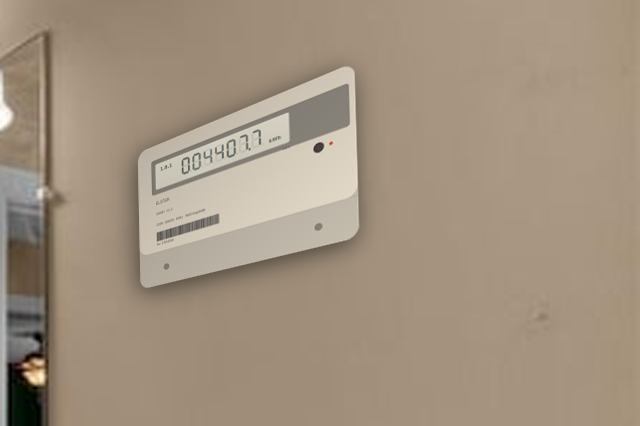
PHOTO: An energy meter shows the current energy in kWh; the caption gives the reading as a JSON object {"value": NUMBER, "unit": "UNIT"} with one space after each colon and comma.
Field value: {"value": 4407.7, "unit": "kWh"}
